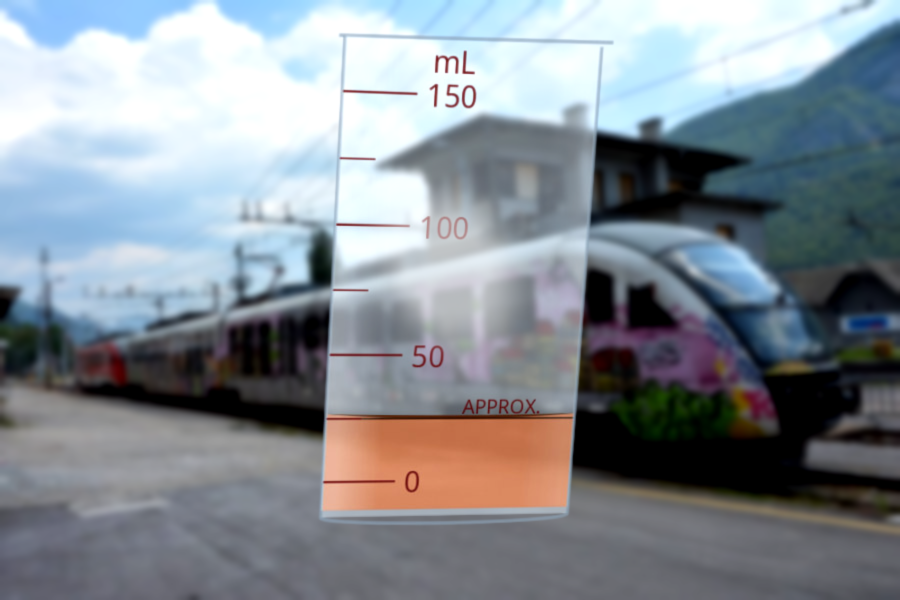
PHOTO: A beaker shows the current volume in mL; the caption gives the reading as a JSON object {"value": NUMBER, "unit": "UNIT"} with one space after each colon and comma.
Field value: {"value": 25, "unit": "mL"}
